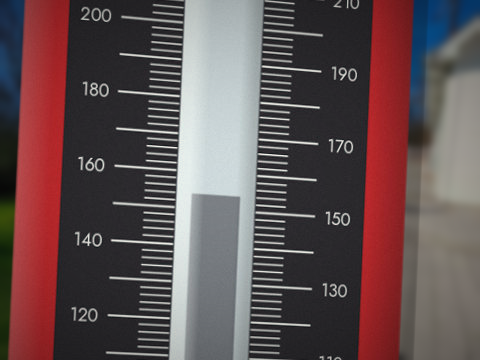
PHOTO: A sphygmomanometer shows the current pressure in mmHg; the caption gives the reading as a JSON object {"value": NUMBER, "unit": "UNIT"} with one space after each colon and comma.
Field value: {"value": 154, "unit": "mmHg"}
